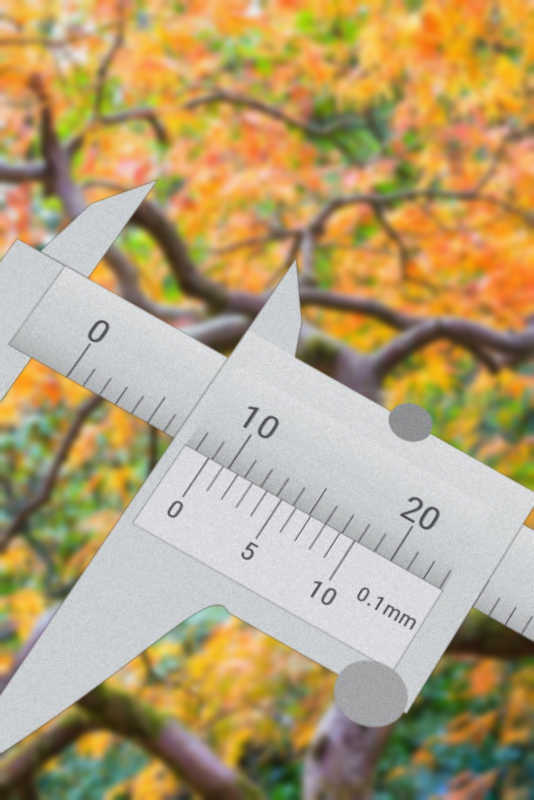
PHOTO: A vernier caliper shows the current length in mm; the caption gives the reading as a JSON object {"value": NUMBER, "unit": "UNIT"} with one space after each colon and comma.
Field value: {"value": 8.8, "unit": "mm"}
